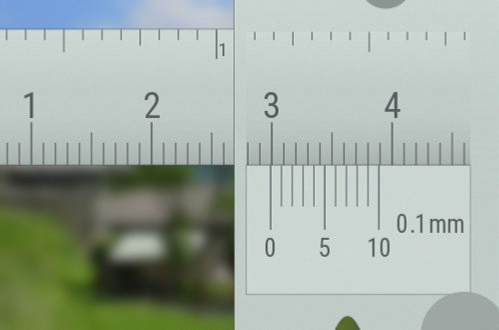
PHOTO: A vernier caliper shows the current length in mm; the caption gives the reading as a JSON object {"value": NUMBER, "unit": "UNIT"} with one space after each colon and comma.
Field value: {"value": 29.9, "unit": "mm"}
